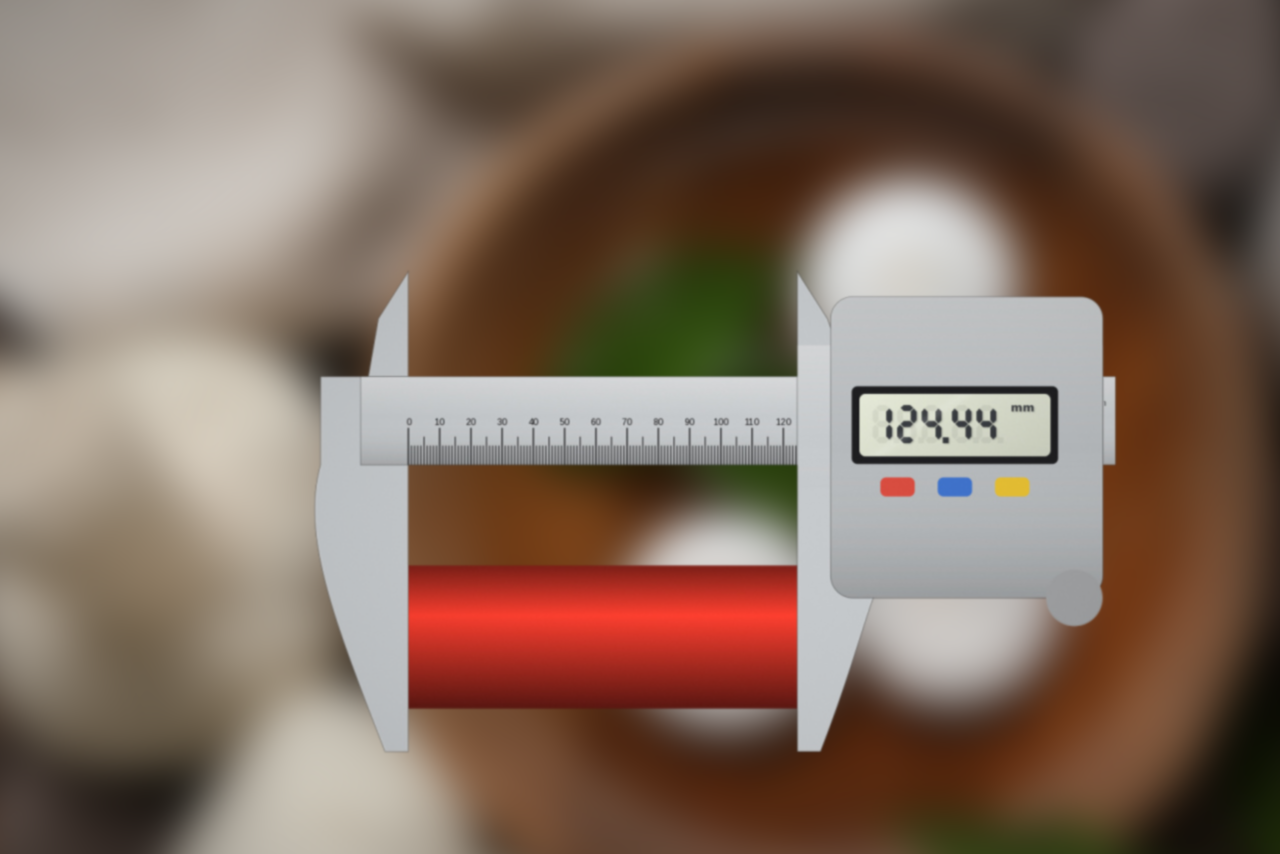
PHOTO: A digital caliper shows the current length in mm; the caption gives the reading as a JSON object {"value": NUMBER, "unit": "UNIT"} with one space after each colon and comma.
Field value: {"value": 124.44, "unit": "mm"}
